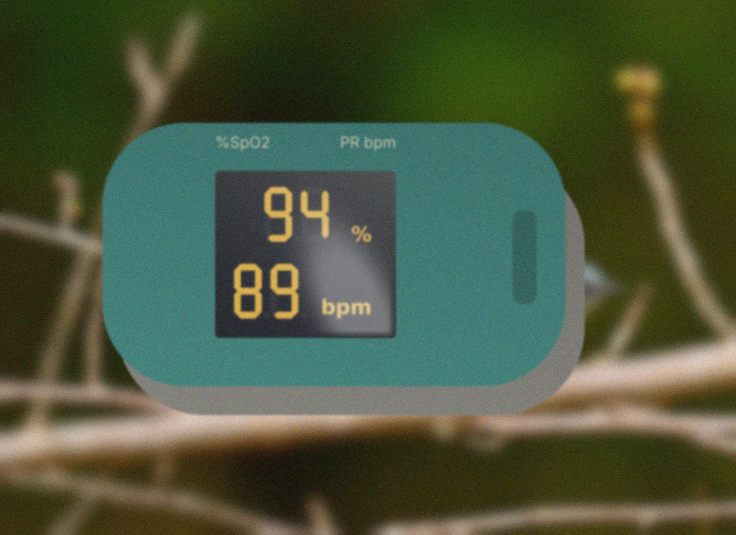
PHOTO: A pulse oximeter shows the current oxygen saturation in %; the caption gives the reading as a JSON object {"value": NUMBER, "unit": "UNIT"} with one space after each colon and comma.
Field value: {"value": 94, "unit": "%"}
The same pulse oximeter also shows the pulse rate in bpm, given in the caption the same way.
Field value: {"value": 89, "unit": "bpm"}
